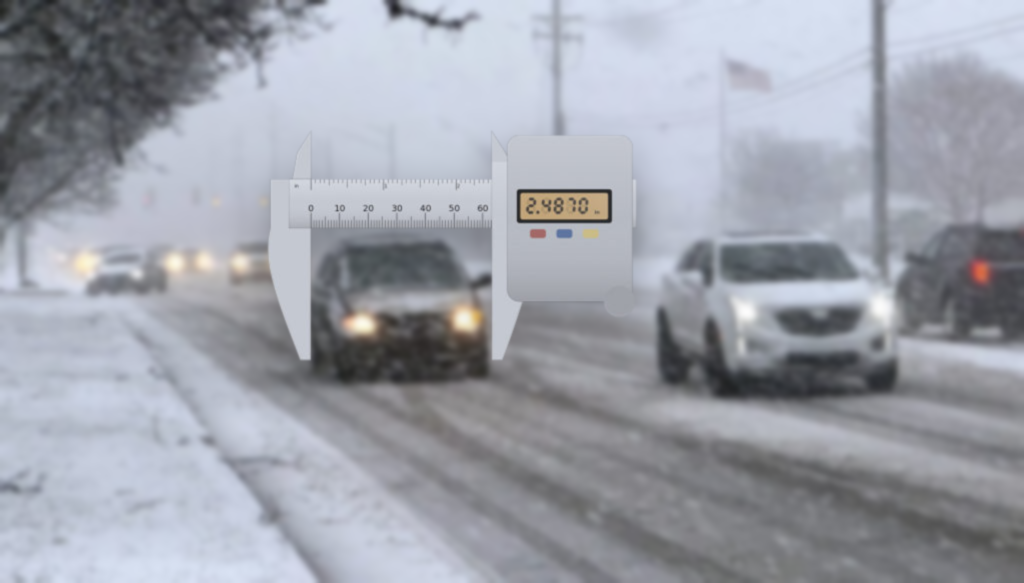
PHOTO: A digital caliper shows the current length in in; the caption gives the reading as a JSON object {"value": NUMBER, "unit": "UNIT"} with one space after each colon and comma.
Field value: {"value": 2.4870, "unit": "in"}
